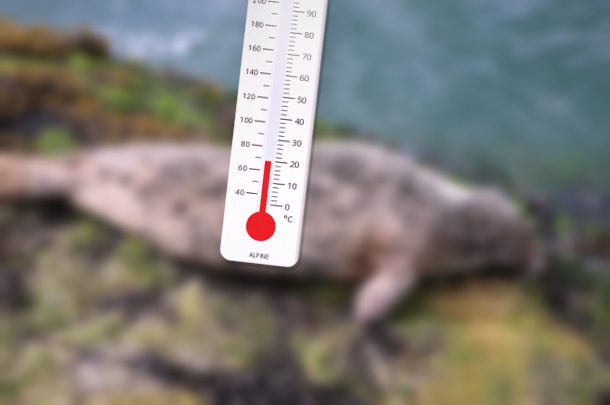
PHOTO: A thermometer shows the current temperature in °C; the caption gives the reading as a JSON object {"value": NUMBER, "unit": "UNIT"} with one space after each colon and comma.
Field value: {"value": 20, "unit": "°C"}
